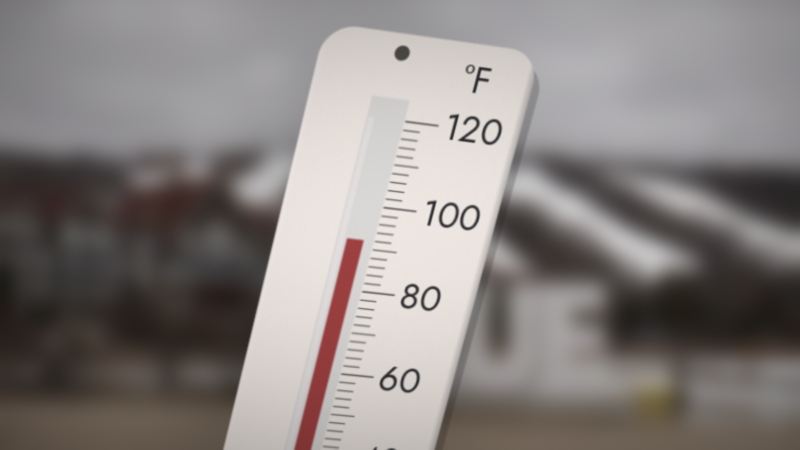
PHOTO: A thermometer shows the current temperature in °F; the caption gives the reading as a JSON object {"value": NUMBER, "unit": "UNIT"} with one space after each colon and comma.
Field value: {"value": 92, "unit": "°F"}
